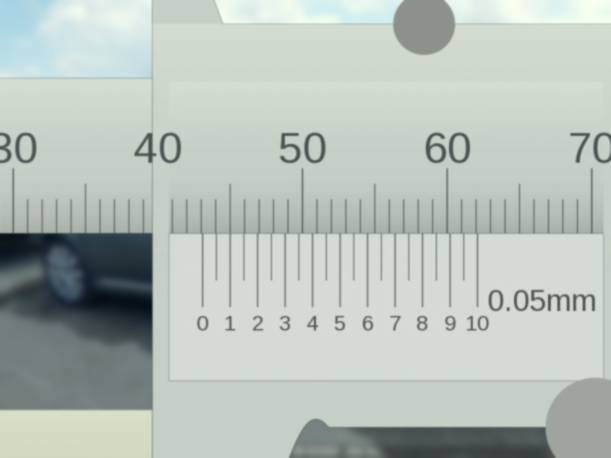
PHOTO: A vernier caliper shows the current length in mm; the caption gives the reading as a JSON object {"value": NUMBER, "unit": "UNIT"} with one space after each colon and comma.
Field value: {"value": 43.1, "unit": "mm"}
